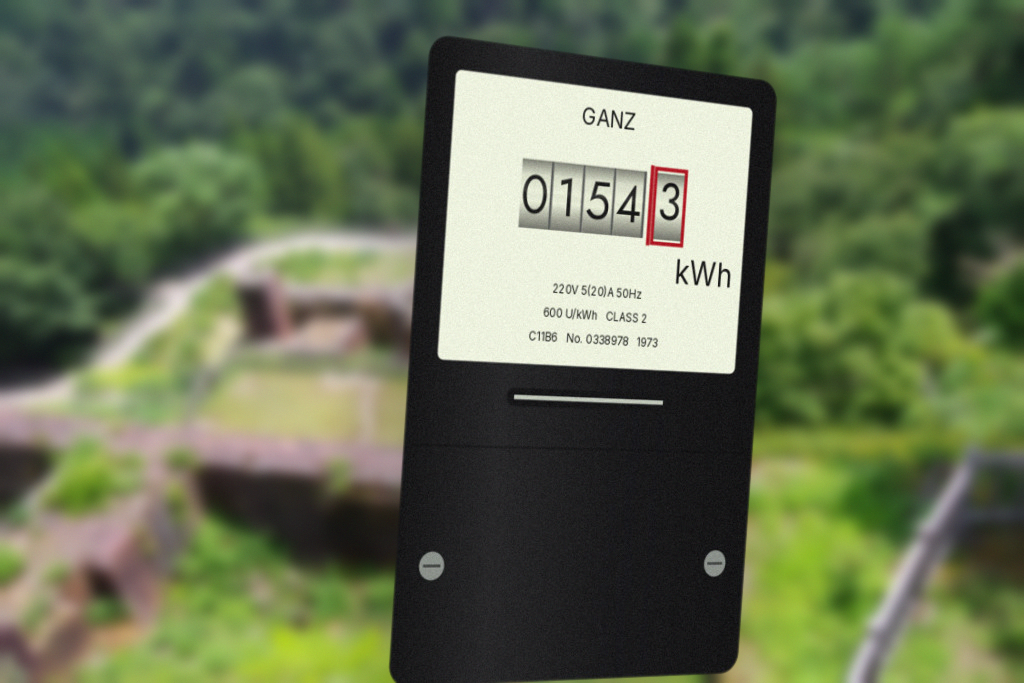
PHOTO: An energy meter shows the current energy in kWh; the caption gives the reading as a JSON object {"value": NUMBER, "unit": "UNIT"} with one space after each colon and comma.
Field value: {"value": 154.3, "unit": "kWh"}
